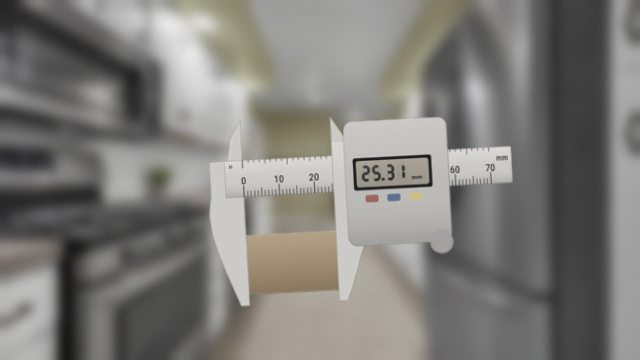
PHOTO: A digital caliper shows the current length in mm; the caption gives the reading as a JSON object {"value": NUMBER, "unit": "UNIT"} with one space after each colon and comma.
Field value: {"value": 25.31, "unit": "mm"}
